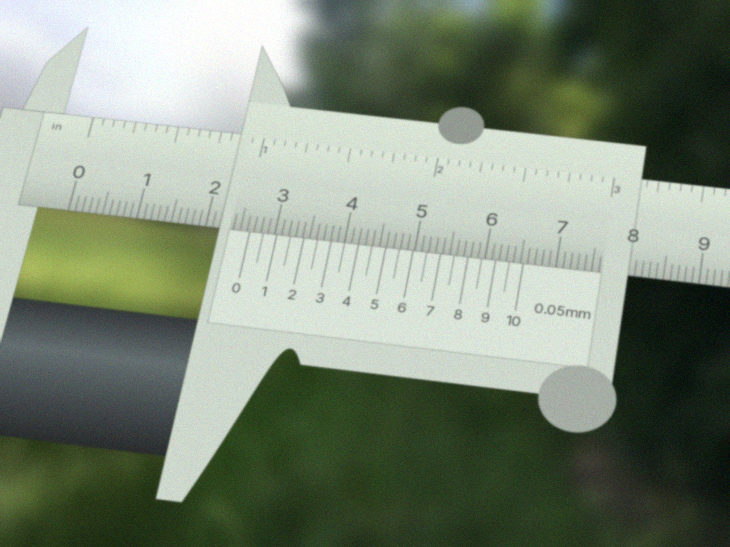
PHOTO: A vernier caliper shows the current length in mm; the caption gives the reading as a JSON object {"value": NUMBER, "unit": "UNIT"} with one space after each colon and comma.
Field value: {"value": 26.4, "unit": "mm"}
